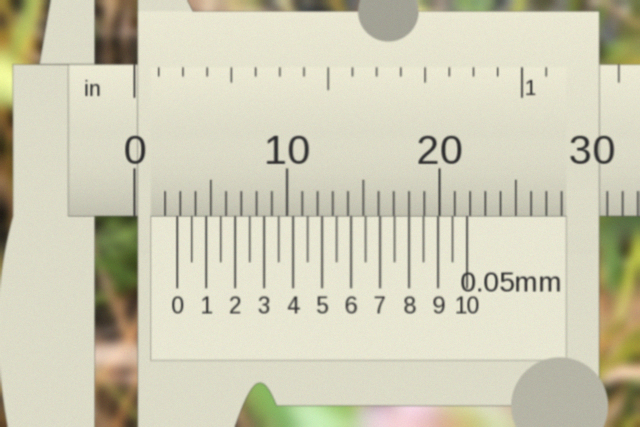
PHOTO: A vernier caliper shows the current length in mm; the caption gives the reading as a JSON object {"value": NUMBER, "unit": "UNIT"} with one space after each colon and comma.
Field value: {"value": 2.8, "unit": "mm"}
